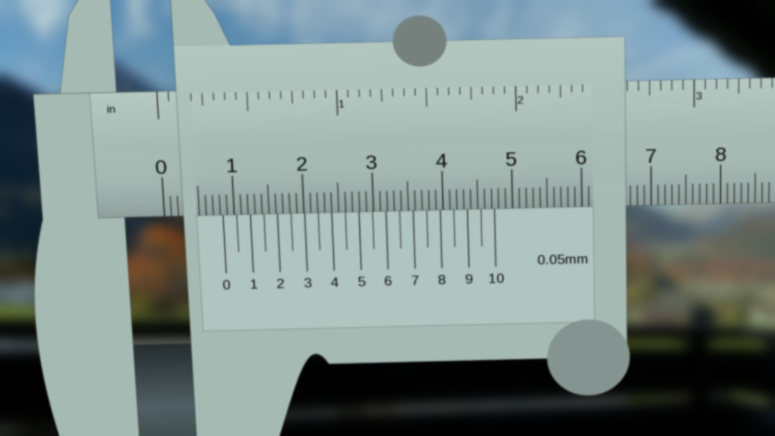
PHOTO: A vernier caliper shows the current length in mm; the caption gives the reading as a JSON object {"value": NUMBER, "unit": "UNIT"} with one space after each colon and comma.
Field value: {"value": 8.4, "unit": "mm"}
